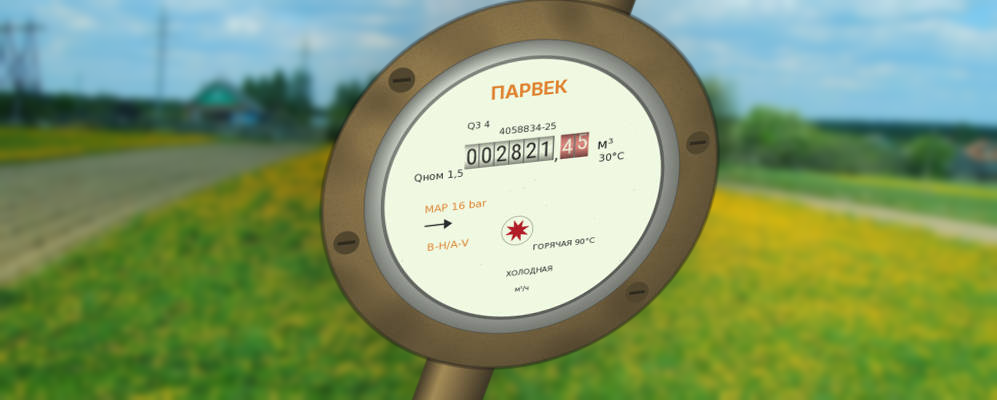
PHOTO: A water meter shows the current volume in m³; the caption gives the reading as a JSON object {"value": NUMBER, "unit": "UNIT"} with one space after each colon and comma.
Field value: {"value": 2821.45, "unit": "m³"}
